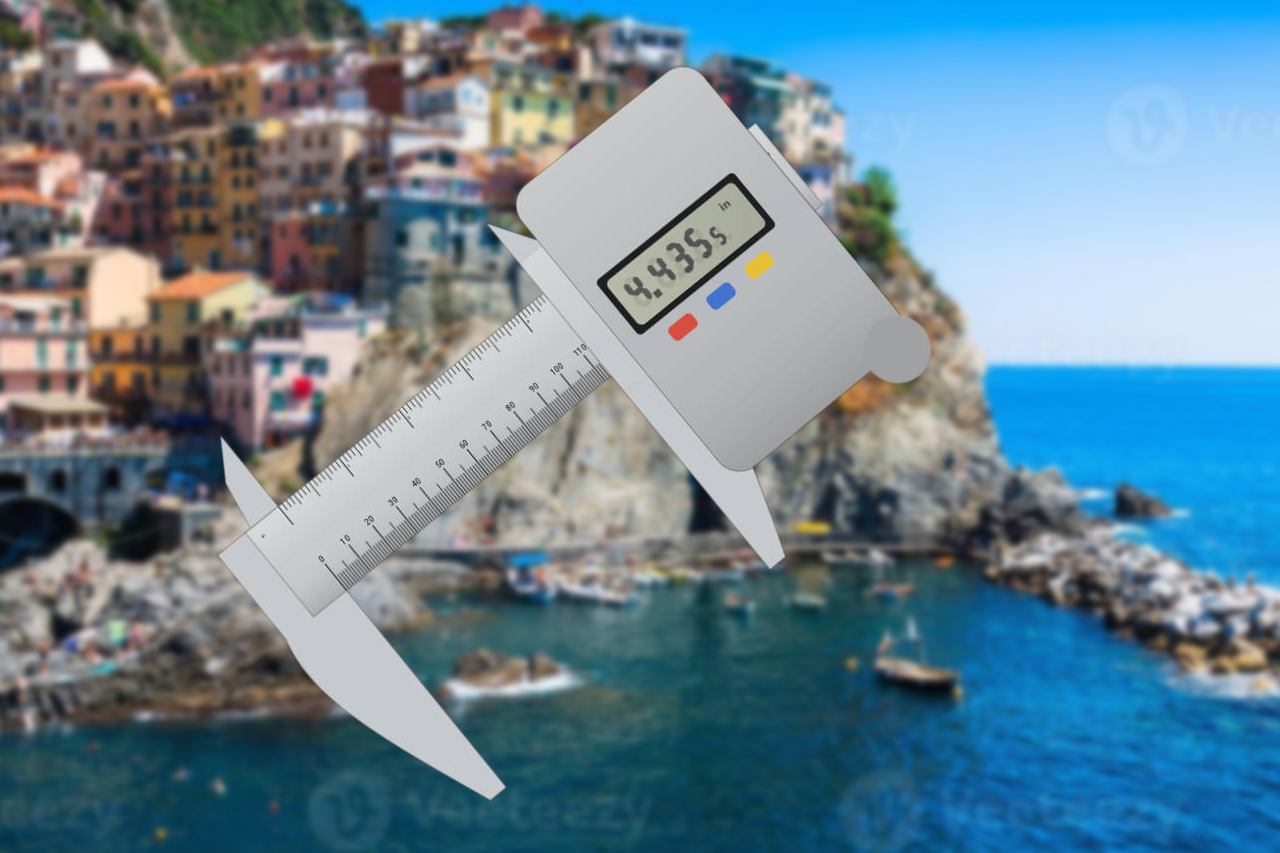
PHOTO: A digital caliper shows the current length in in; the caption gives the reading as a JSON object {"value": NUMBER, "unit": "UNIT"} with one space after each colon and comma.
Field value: {"value": 4.4355, "unit": "in"}
